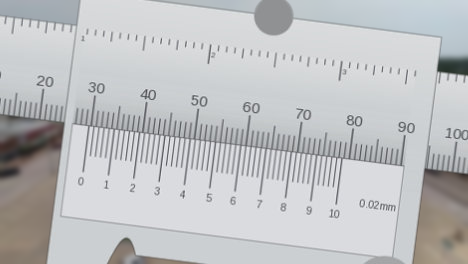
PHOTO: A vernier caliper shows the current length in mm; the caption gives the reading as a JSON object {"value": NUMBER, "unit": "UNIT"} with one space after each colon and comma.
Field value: {"value": 29.6, "unit": "mm"}
